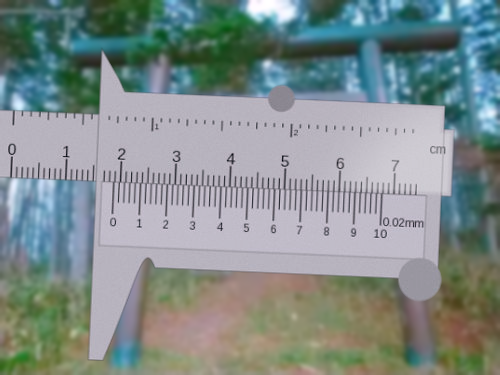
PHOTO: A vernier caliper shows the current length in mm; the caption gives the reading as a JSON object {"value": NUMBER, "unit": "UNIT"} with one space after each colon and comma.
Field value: {"value": 18.8, "unit": "mm"}
